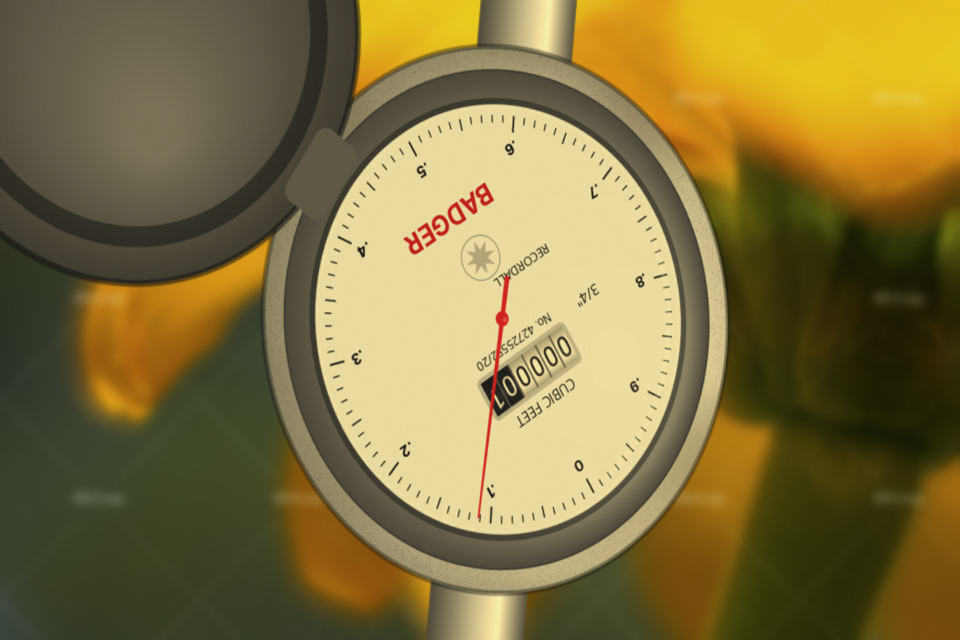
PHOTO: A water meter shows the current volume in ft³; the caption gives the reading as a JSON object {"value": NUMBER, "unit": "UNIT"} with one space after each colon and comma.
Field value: {"value": 1.11, "unit": "ft³"}
